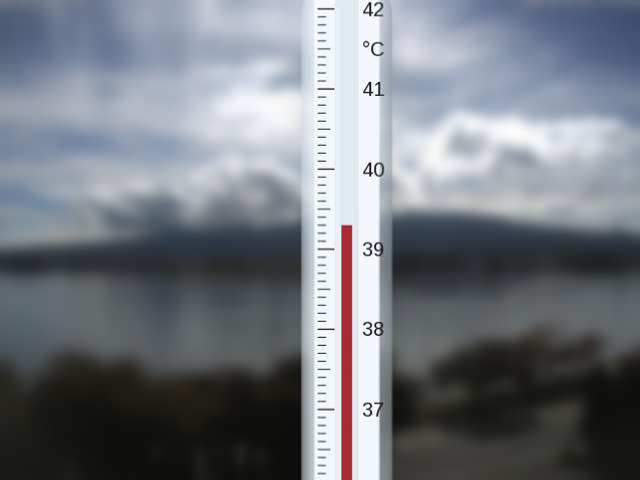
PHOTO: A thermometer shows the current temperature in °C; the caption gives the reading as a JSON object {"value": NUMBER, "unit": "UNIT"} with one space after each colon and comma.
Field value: {"value": 39.3, "unit": "°C"}
